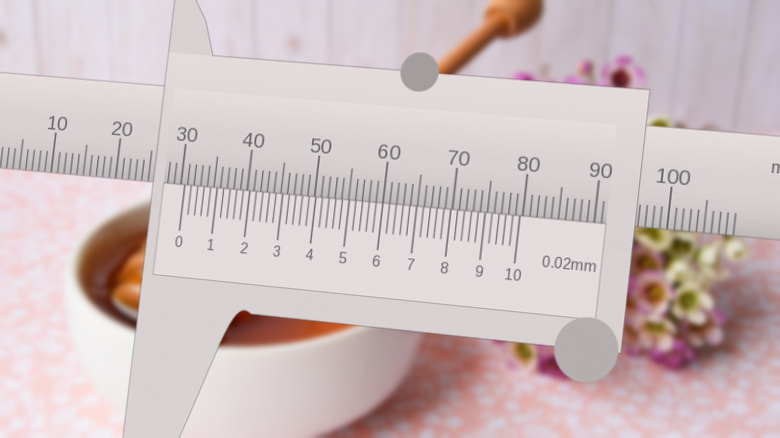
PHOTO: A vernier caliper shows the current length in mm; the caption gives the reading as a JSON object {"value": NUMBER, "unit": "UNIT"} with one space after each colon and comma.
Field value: {"value": 30.6, "unit": "mm"}
